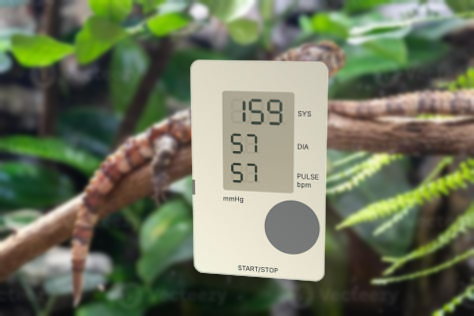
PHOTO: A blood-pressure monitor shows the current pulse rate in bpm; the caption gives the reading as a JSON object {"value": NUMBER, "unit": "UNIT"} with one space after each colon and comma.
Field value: {"value": 57, "unit": "bpm"}
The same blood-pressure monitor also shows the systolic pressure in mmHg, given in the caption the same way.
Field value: {"value": 159, "unit": "mmHg"}
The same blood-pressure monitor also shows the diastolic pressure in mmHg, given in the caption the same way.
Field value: {"value": 57, "unit": "mmHg"}
